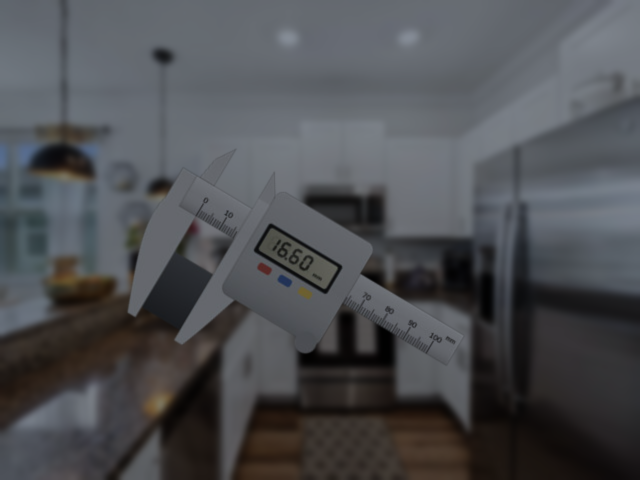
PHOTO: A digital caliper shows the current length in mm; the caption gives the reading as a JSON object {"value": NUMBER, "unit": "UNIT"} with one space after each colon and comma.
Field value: {"value": 16.60, "unit": "mm"}
